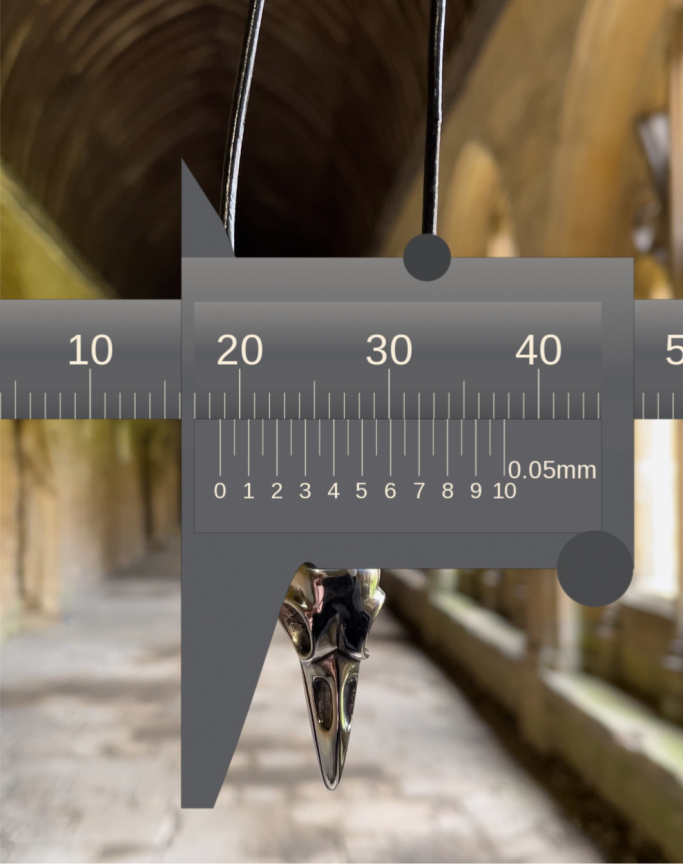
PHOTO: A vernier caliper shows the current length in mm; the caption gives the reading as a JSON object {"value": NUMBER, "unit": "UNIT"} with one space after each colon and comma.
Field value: {"value": 18.7, "unit": "mm"}
